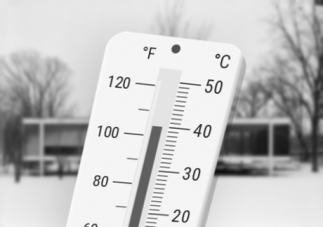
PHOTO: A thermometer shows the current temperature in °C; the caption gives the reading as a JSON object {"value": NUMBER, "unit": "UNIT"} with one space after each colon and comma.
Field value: {"value": 40, "unit": "°C"}
